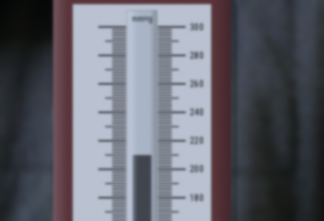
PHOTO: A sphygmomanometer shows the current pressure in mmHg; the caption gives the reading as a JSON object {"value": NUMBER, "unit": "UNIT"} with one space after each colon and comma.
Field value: {"value": 210, "unit": "mmHg"}
